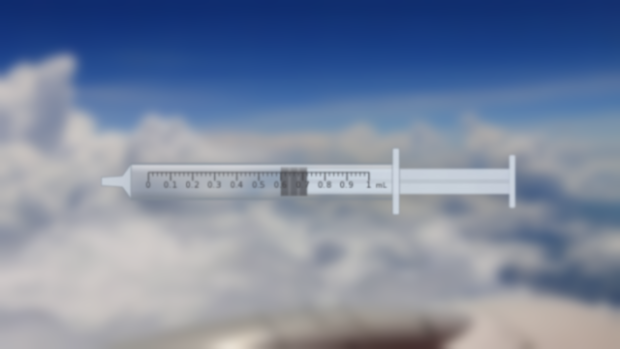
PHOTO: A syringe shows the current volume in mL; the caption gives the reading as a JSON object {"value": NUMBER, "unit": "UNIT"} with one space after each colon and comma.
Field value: {"value": 0.6, "unit": "mL"}
